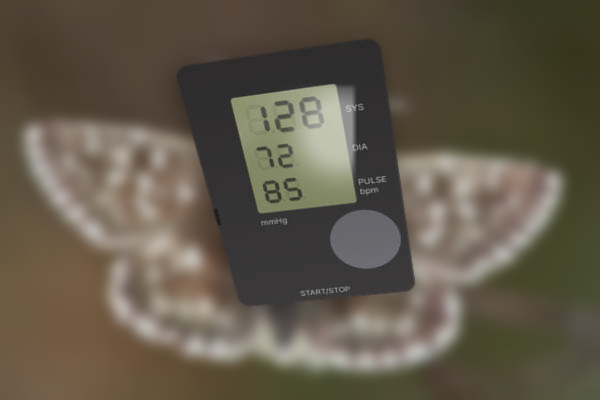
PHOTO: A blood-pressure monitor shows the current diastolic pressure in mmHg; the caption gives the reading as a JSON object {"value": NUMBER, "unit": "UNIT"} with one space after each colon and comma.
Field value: {"value": 72, "unit": "mmHg"}
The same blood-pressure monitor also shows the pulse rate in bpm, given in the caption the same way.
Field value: {"value": 85, "unit": "bpm"}
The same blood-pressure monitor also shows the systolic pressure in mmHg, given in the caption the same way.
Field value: {"value": 128, "unit": "mmHg"}
